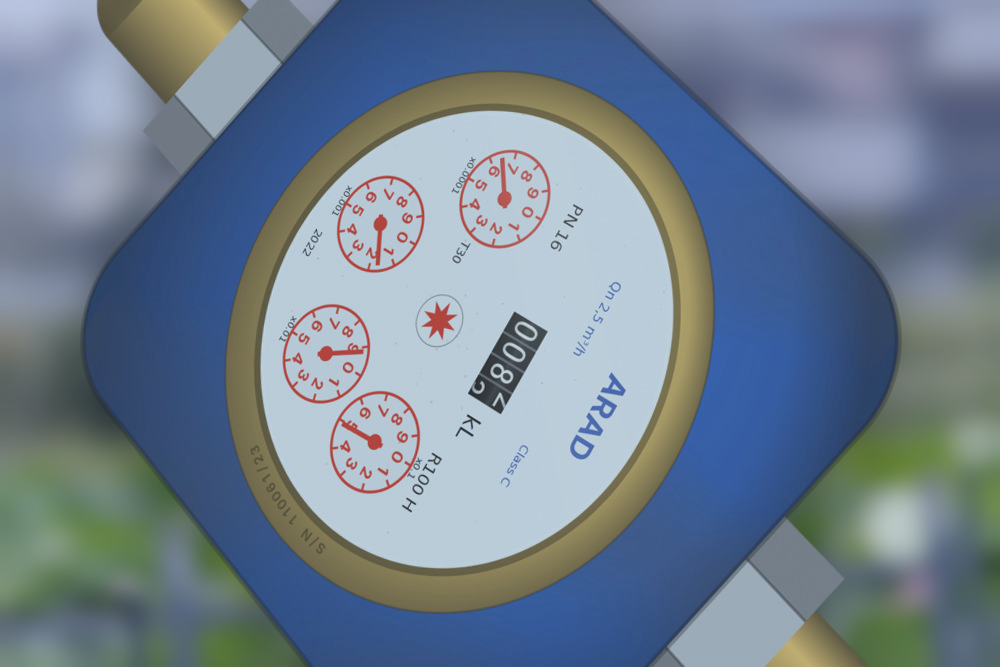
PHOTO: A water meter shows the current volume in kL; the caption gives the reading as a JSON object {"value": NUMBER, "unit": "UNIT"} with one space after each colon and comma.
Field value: {"value": 82.4916, "unit": "kL"}
